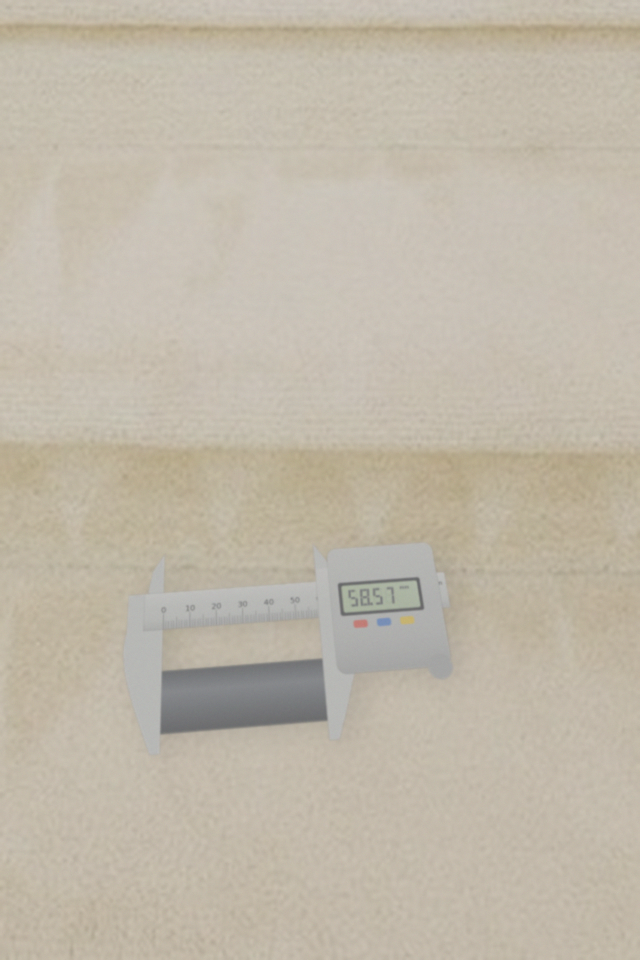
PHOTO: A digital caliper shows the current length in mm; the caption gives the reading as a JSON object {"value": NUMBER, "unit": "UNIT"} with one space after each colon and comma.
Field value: {"value": 58.57, "unit": "mm"}
